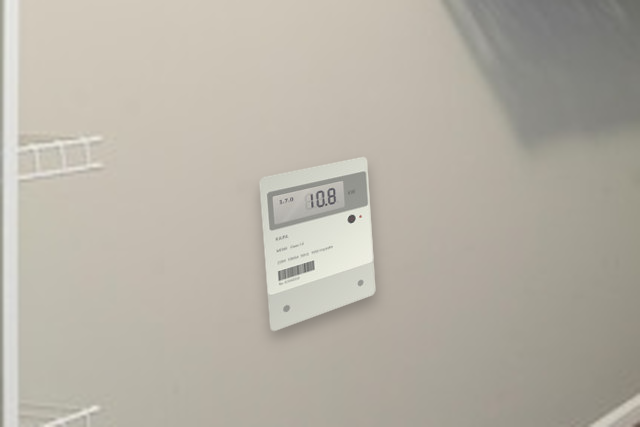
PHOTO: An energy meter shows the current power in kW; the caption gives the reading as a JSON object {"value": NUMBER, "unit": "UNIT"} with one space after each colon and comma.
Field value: {"value": 10.8, "unit": "kW"}
